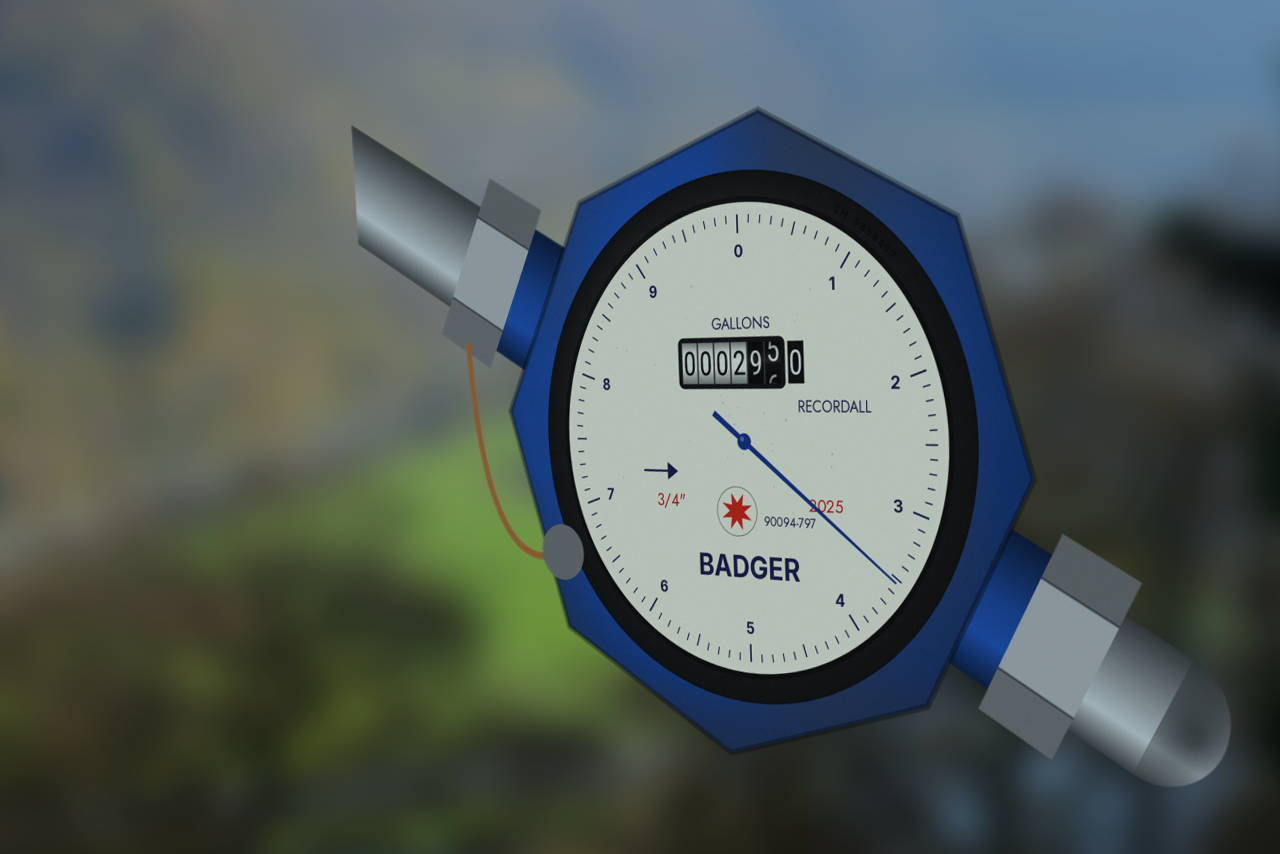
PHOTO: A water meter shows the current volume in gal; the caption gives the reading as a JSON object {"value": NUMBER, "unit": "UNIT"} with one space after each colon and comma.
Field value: {"value": 2953.5, "unit": "gal"}
